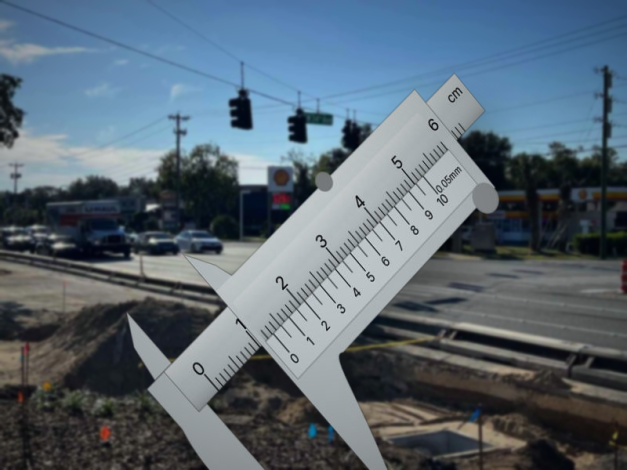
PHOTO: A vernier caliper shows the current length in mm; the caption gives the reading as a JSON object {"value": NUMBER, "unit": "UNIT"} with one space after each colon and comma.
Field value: {"value": 13.2, "unit": "mm"}
